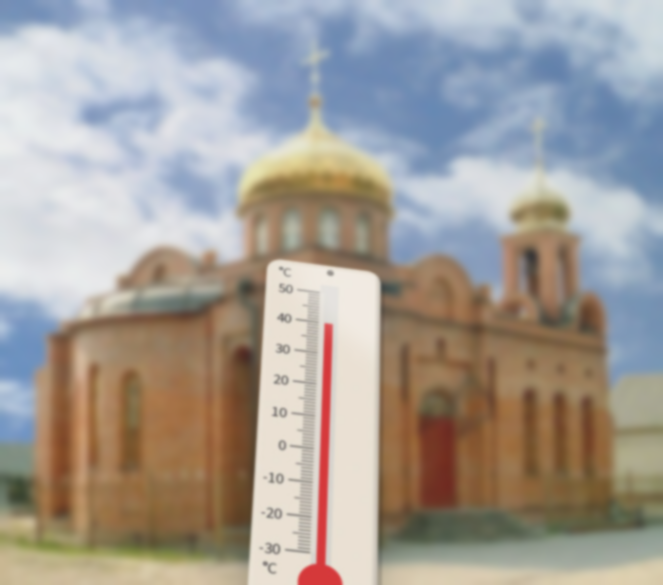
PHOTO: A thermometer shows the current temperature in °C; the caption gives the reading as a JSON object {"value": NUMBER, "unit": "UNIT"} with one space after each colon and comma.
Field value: {"value": 40, "unit": "°C"}
